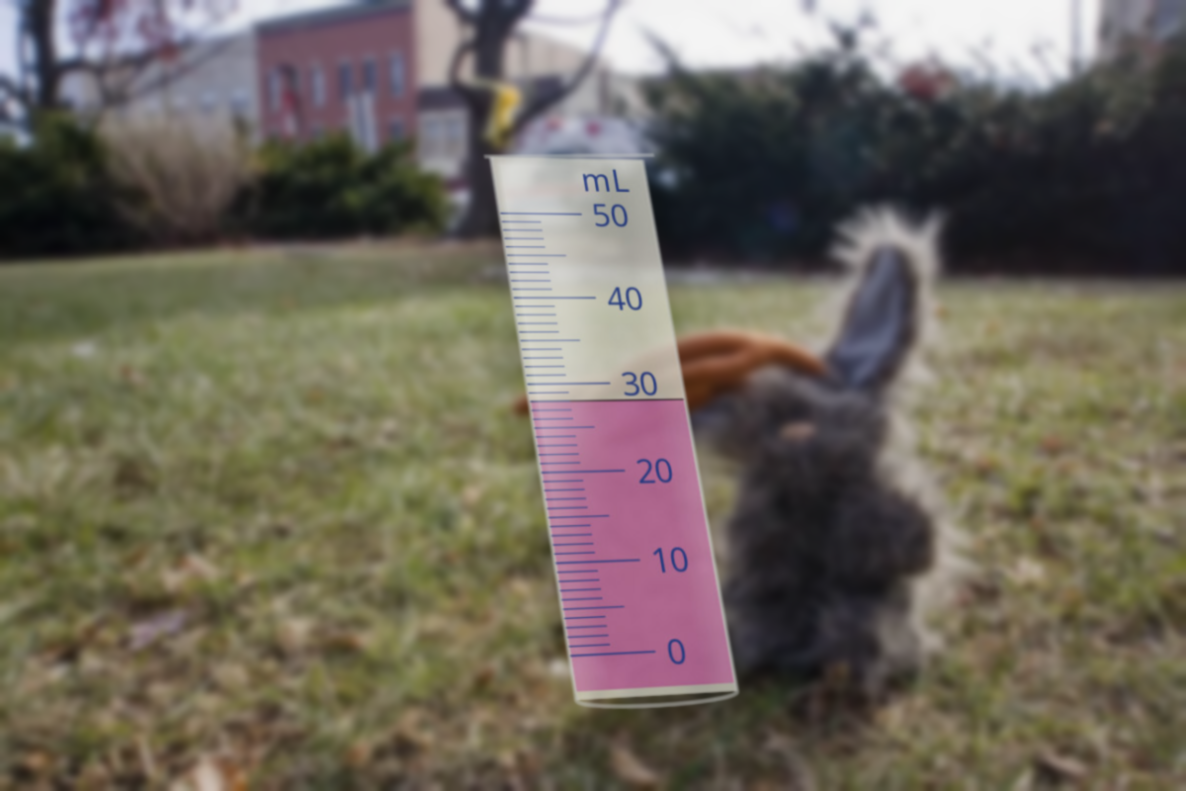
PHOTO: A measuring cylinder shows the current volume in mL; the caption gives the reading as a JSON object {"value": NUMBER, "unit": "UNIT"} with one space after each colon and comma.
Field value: {"value": 28, "unit": "mL"}
